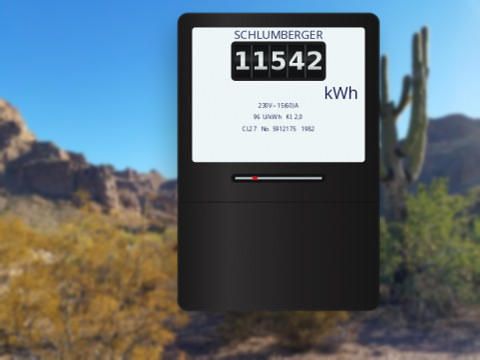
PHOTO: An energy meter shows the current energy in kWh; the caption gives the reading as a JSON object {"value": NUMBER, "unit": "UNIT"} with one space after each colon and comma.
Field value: {"value": 11542, "unit": "kWh"}
